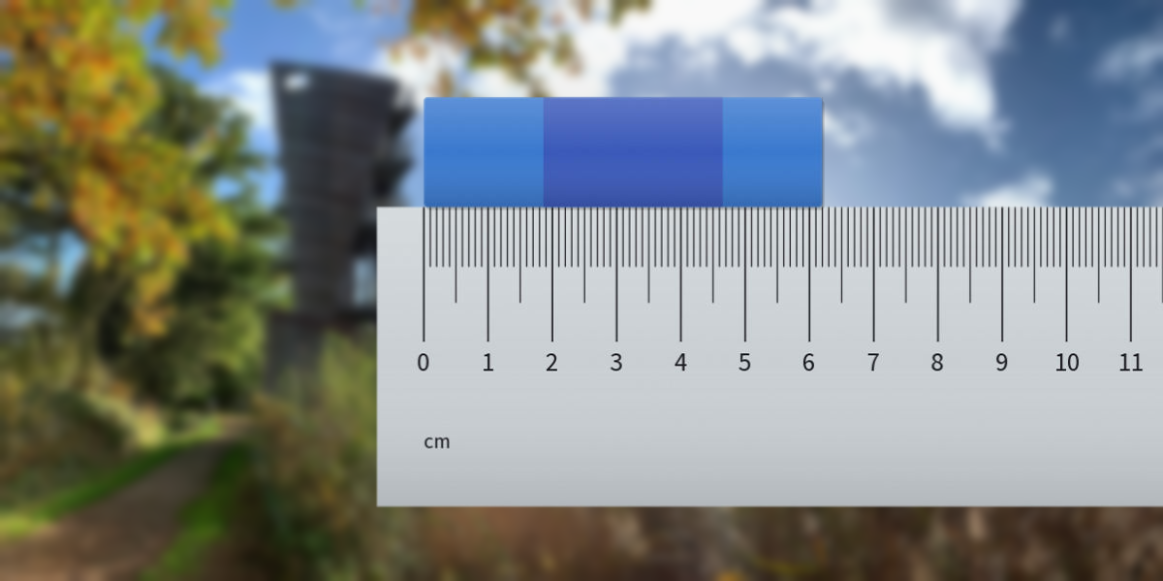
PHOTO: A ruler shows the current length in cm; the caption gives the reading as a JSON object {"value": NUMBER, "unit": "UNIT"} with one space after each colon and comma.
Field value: {"value": 6.2, "unit": "cm"}
